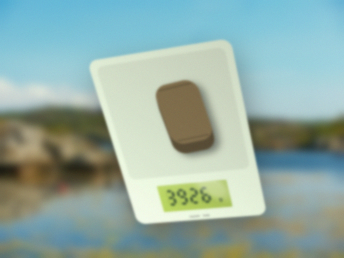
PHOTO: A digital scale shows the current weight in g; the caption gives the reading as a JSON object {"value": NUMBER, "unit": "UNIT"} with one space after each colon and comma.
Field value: {"value": 3926, "unit": "g"}
